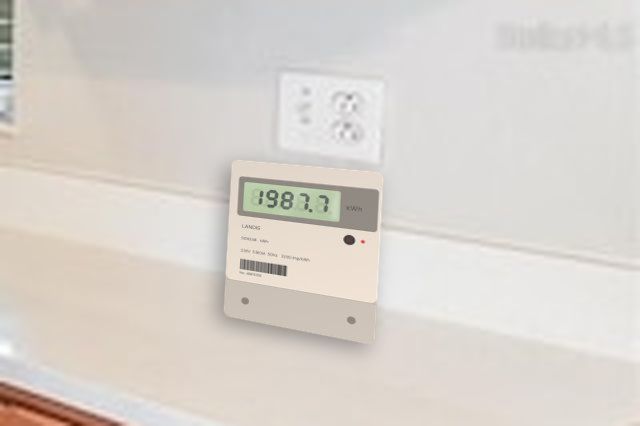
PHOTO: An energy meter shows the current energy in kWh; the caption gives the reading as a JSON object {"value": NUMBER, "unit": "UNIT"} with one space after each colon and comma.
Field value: {"value": 1987.7, "unit": "kWh"}
